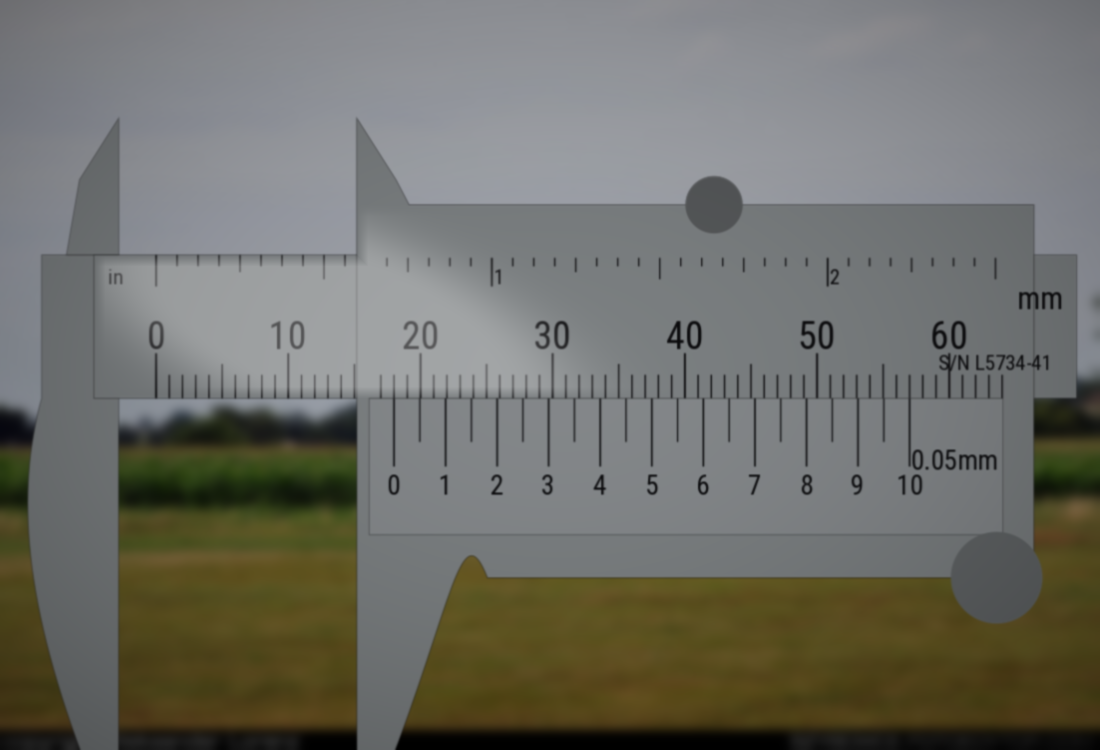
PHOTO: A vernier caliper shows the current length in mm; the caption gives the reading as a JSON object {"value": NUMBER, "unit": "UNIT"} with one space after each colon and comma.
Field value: {"value": 18.0, "unit": "mm"}
